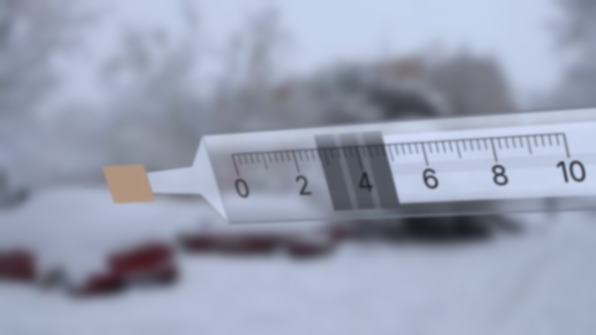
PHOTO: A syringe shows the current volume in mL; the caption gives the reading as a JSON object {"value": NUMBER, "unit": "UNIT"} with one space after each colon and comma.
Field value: {"value": 2.8, "unit": "mL"}
